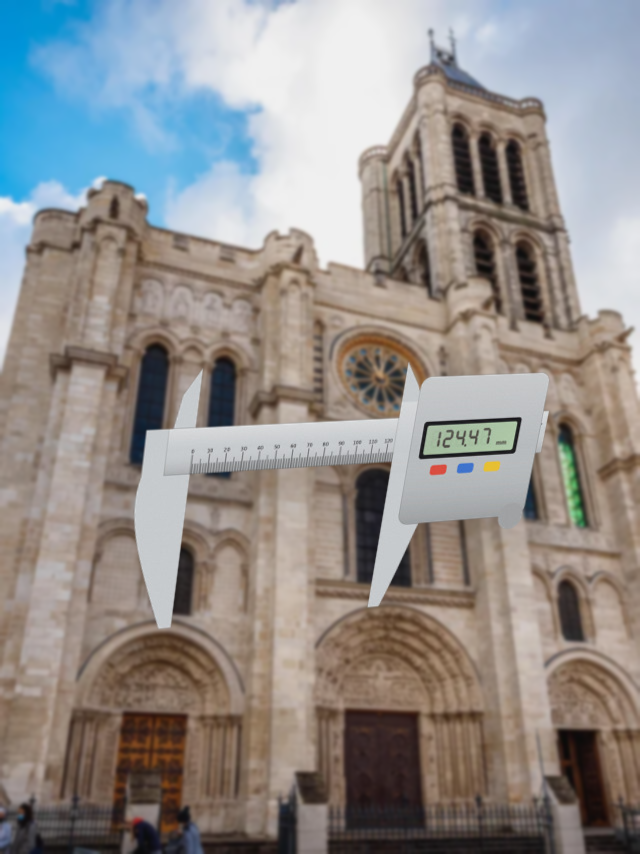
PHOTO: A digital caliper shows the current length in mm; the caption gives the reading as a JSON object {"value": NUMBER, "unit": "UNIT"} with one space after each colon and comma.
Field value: {"value": 124.47, "unit": "mm"}
